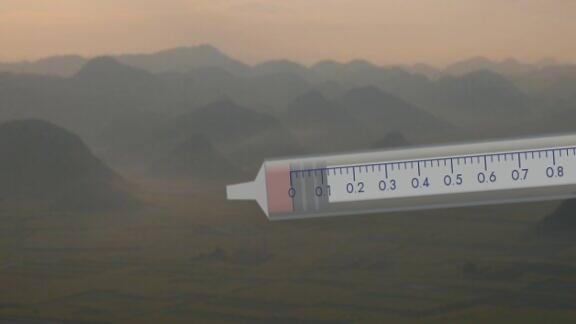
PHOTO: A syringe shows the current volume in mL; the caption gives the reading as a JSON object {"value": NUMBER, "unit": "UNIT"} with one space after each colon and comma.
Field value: {"value": 0, "unit": "mL"}
